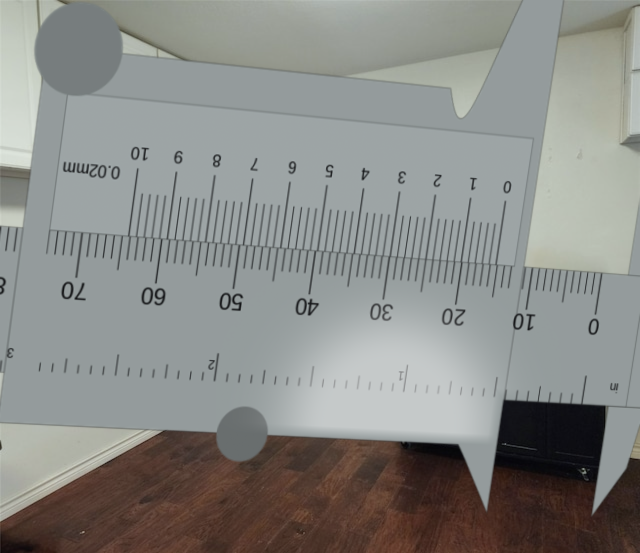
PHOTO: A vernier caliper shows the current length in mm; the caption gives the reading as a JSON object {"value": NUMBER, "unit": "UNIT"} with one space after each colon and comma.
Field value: {"value": 15.2, "unit": "mm"}
